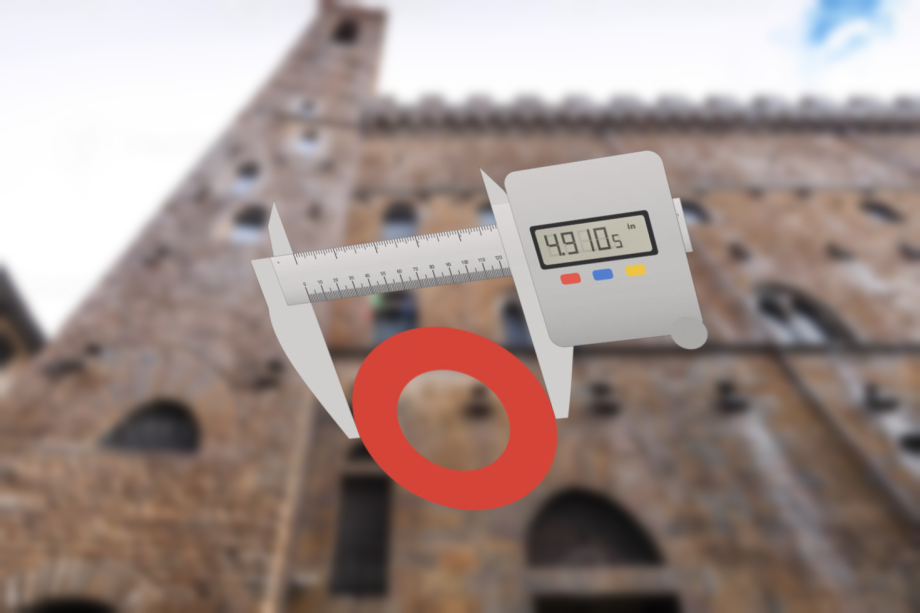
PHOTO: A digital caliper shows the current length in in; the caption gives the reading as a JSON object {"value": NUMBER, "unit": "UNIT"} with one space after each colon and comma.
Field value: {"value": 4.9105, "unit": "in"}
